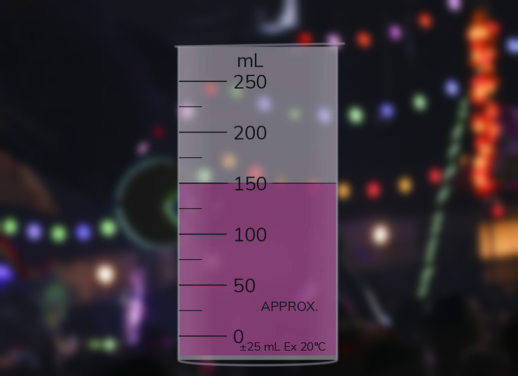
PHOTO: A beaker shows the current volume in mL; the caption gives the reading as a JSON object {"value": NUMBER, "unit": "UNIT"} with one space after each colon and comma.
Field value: {"value": 150, "unit": "mL"}
